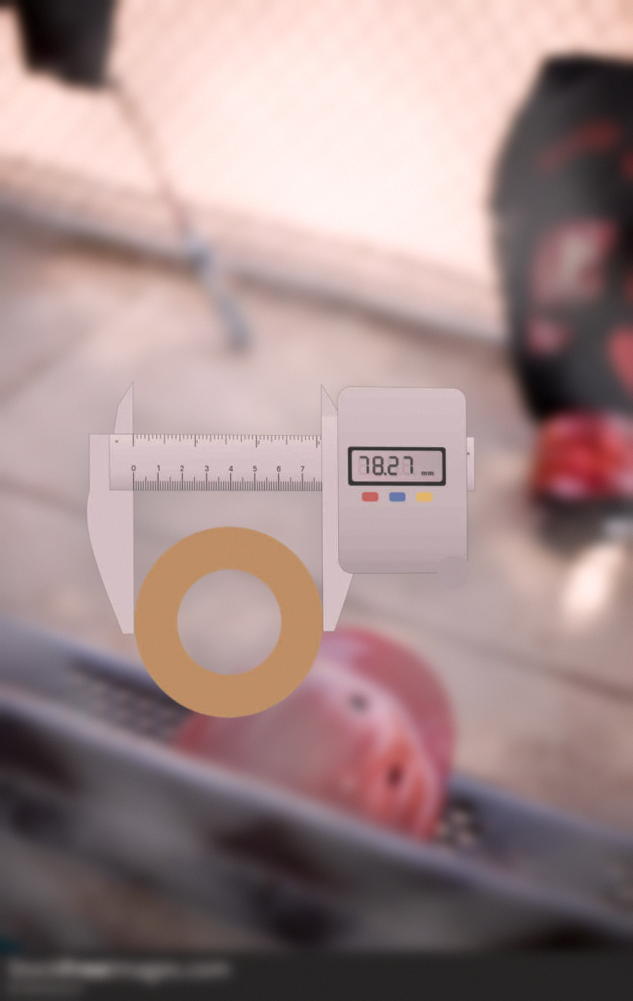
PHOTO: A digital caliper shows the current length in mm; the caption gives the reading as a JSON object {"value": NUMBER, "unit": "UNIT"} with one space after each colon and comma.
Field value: {"value": 78.27, "unit": "mm"}
